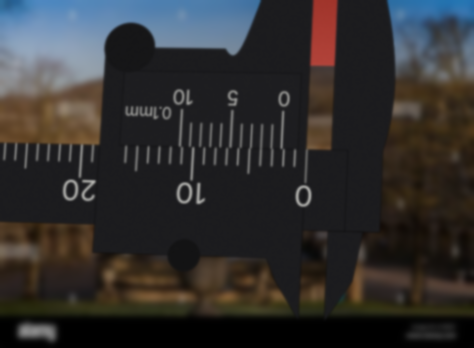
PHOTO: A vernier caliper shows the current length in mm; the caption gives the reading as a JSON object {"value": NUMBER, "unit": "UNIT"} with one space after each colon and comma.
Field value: {"value": 2.2, "unit": "mm"}
